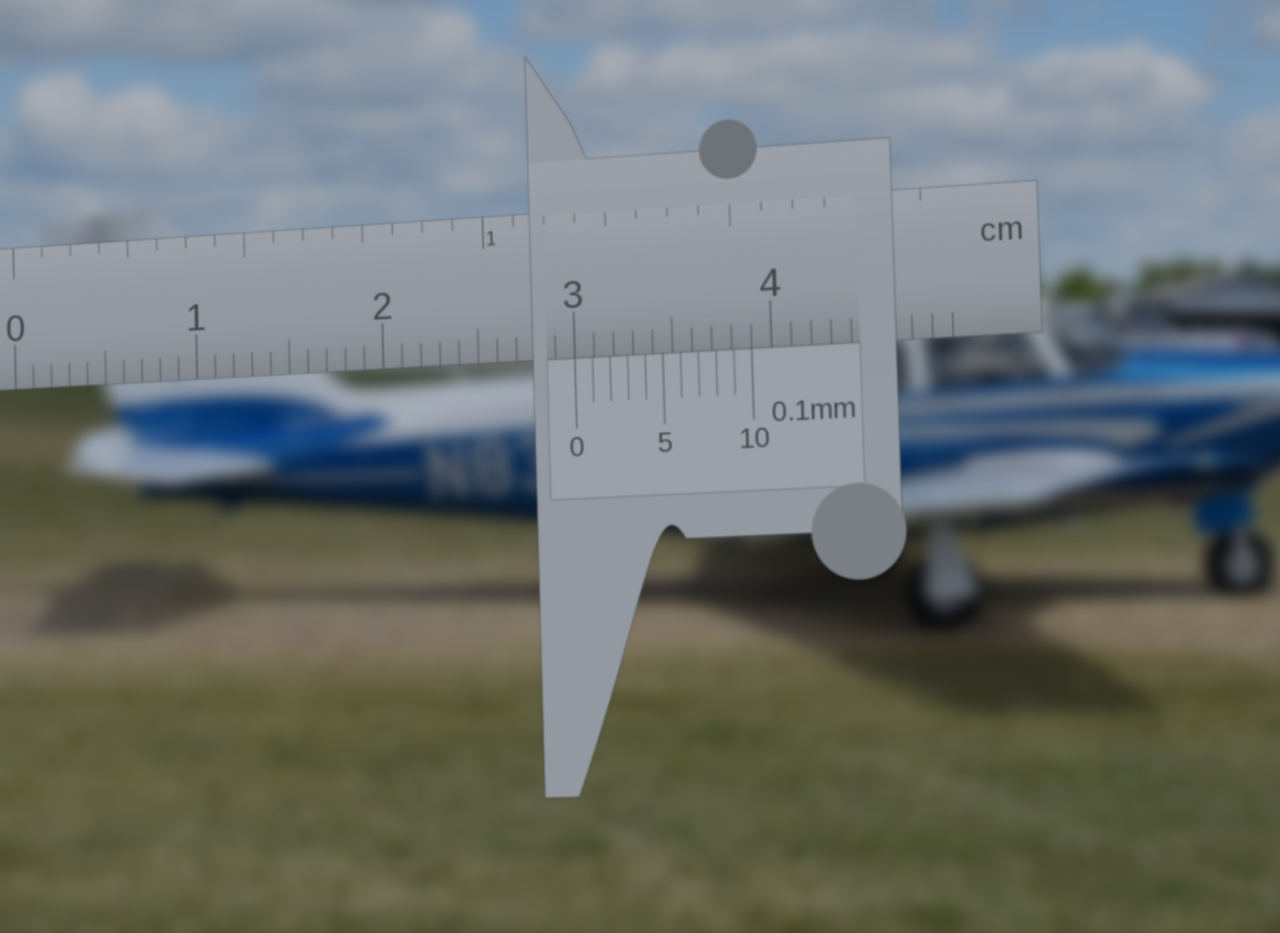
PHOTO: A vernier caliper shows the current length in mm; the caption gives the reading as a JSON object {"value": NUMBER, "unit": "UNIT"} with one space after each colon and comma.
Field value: {"value": 30.0, "unit": "mm"}
